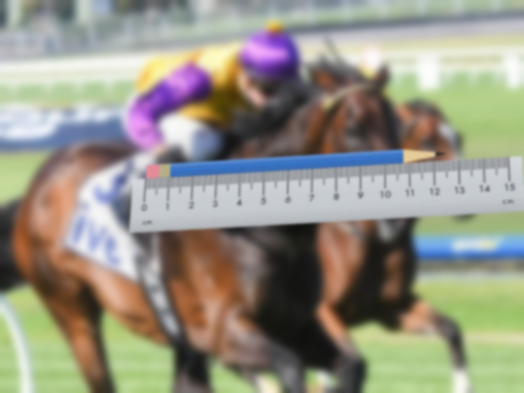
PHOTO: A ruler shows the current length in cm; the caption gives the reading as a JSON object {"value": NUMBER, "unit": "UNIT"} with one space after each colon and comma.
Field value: {"value": 12.5, "unit": "cm"}
